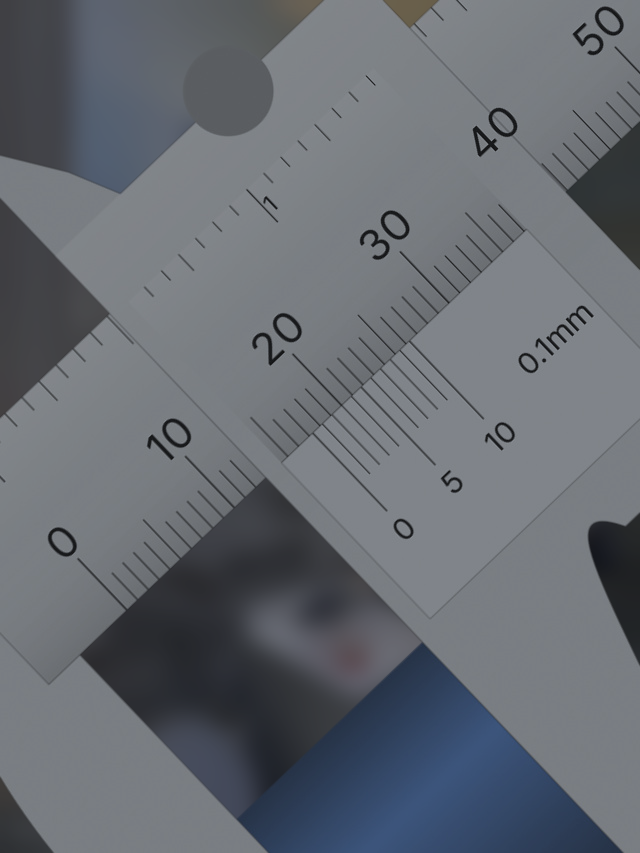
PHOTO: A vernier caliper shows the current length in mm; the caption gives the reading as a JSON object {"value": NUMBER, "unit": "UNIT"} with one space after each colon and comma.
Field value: {"value": 17.3, "unit": "mm"}
